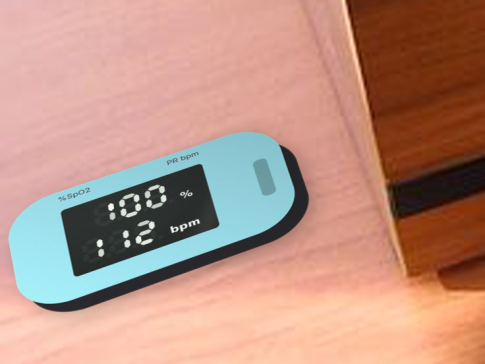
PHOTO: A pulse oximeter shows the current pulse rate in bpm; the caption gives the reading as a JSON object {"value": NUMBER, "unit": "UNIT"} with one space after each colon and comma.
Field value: {"value": 112, "unit": "bpm"}
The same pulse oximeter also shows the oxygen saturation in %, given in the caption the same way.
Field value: {"value": 100, "unit": "%"}
